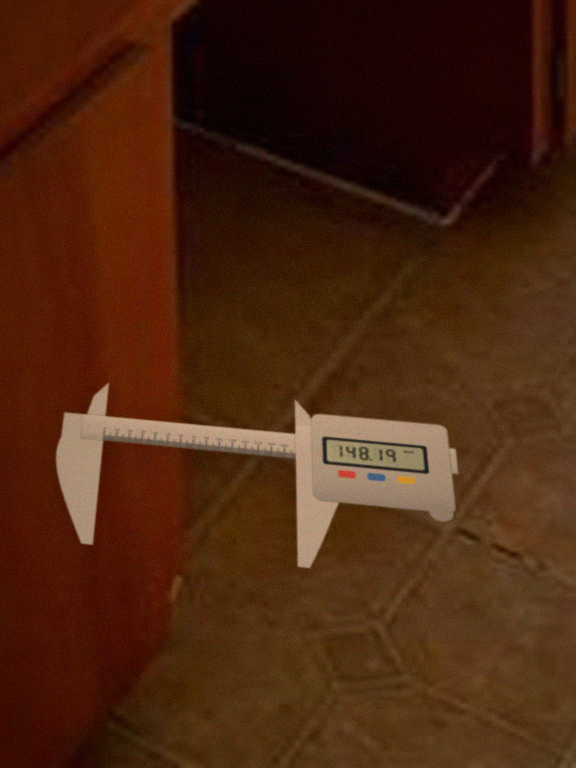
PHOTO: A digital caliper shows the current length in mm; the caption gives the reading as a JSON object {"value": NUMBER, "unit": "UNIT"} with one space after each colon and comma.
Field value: {"value": 148.19, "unit": "mm"}
